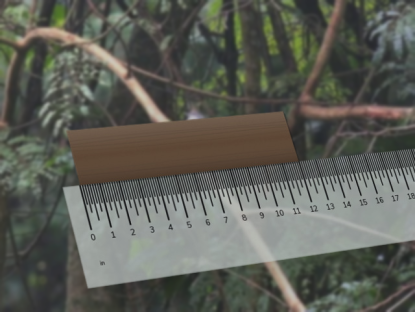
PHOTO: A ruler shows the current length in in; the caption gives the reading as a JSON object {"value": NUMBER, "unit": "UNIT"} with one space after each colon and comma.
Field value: {"value": 12, "unit": "in"}
